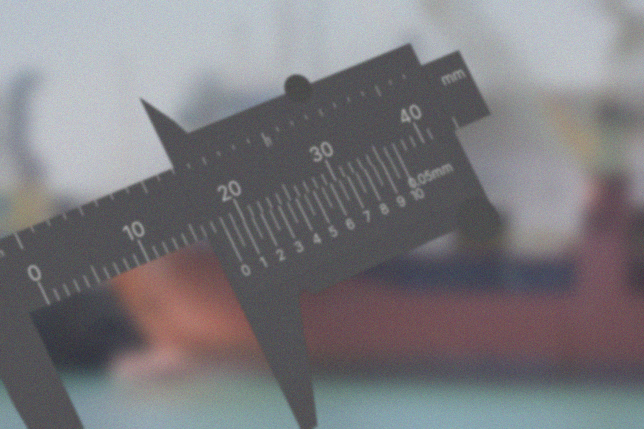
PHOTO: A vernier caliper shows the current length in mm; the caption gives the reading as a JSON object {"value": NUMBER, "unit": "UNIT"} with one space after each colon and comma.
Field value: {"value": 18.0, "unit": "mm"}
